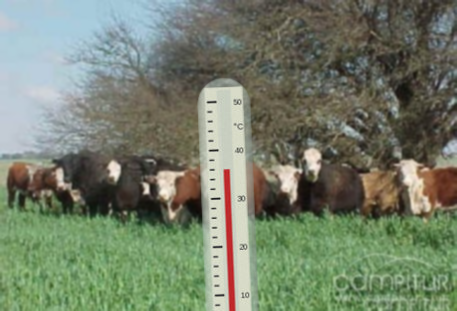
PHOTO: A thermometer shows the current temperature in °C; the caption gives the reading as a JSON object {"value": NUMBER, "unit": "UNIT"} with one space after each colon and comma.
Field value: {"value": 36, "unit": "°C"}
